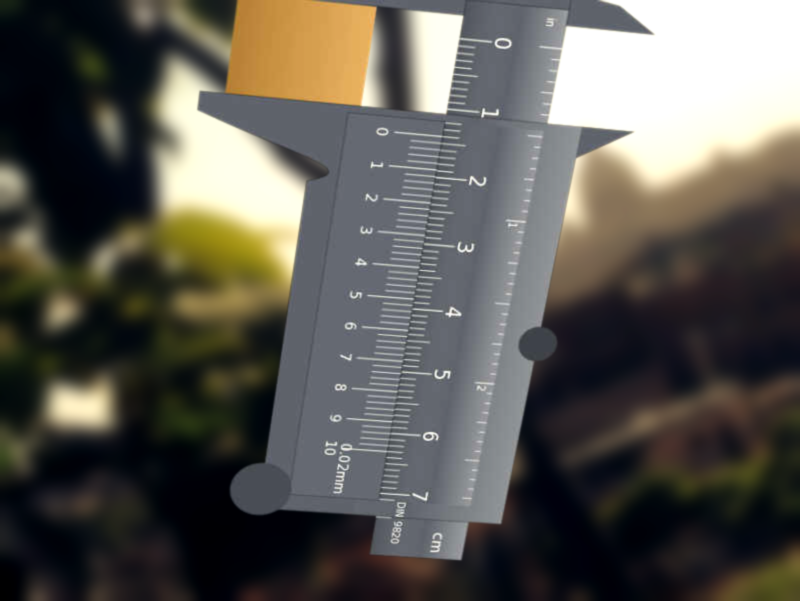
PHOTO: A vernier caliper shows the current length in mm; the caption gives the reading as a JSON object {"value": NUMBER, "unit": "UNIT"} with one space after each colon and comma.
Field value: {"value": 14.0, "unit": "mm"}
